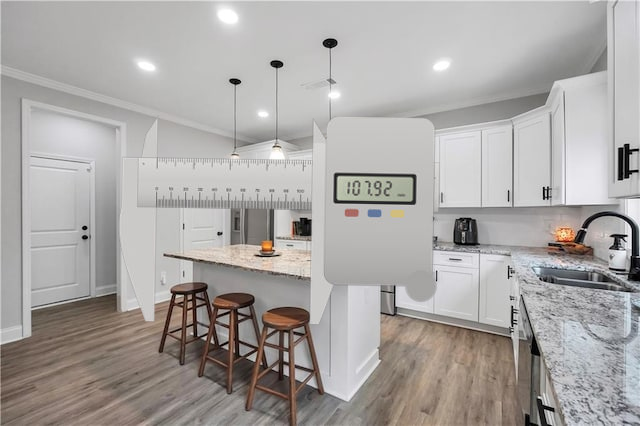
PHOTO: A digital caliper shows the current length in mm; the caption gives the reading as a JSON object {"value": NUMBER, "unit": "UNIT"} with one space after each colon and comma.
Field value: {"value": 107.92, "unit": "mm"}
